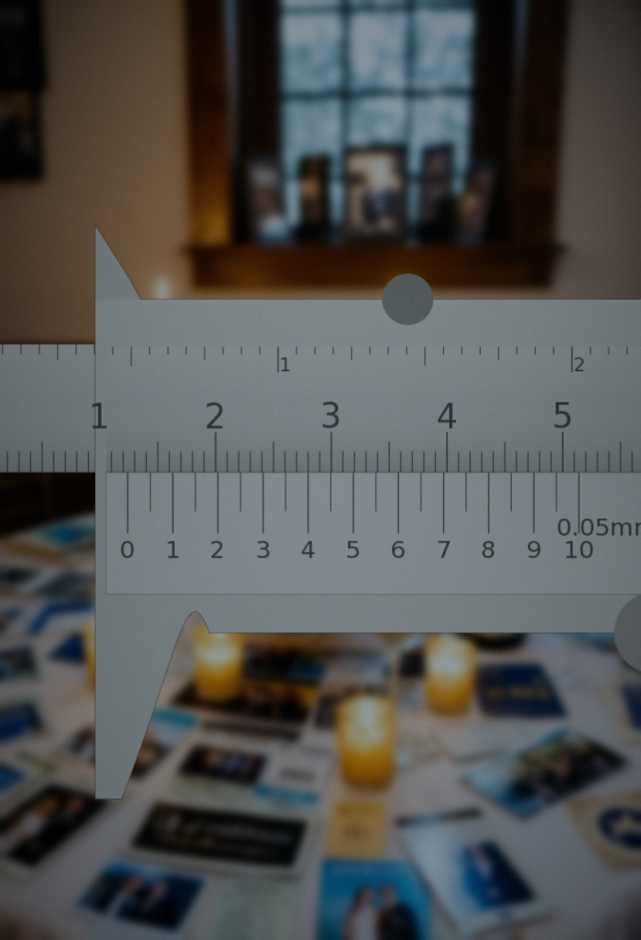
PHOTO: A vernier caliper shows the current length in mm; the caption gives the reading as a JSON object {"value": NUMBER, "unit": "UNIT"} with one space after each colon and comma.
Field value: {"value": 12.4, "unit": "mm"}
